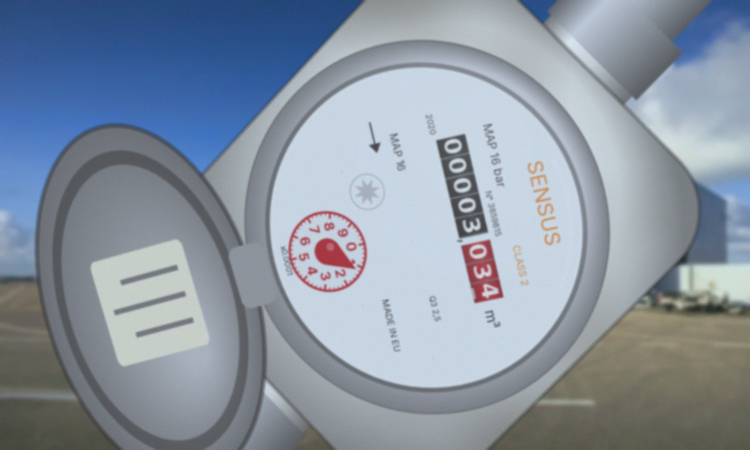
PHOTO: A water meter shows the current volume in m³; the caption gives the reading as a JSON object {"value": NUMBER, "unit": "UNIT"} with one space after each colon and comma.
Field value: {"value": 3.0341, "unit": "m³"}
